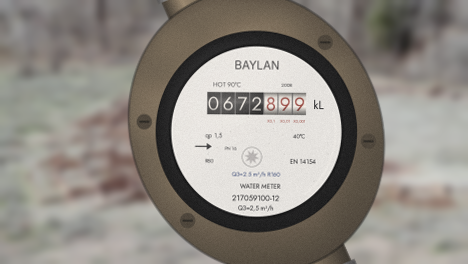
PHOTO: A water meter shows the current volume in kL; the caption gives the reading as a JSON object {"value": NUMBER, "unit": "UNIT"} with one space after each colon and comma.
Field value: {"value": 672.899, "unit": "kL"}
